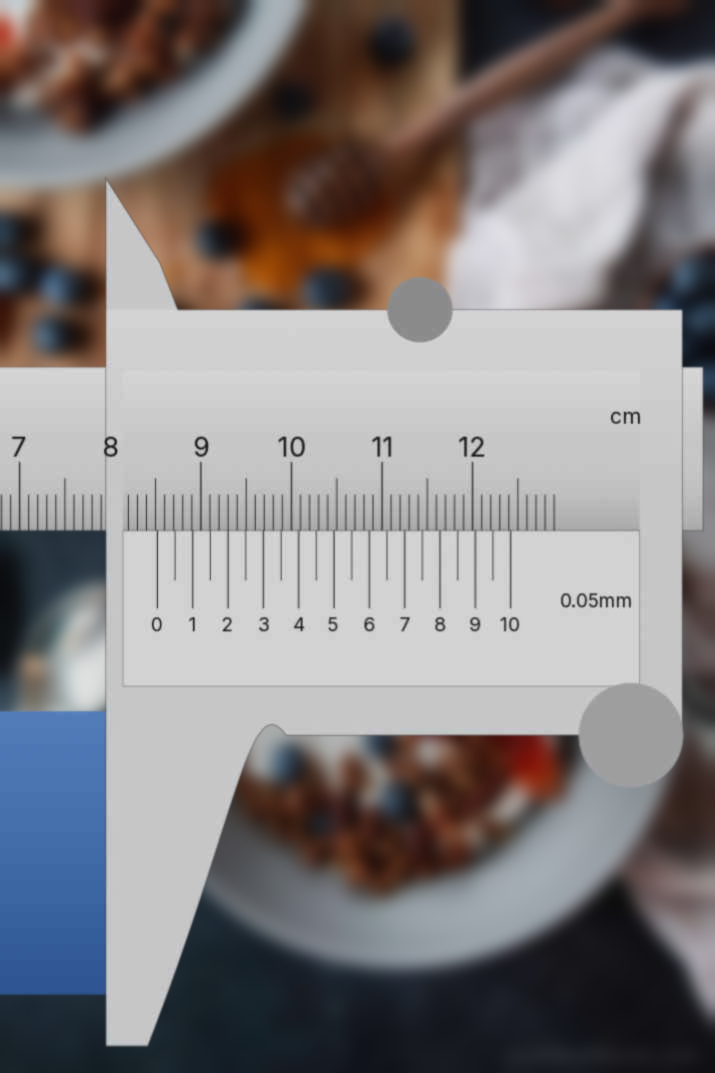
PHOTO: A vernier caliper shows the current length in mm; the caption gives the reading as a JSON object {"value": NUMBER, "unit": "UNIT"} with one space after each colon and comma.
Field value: {"value": 85.2, "unit": "mm"}
